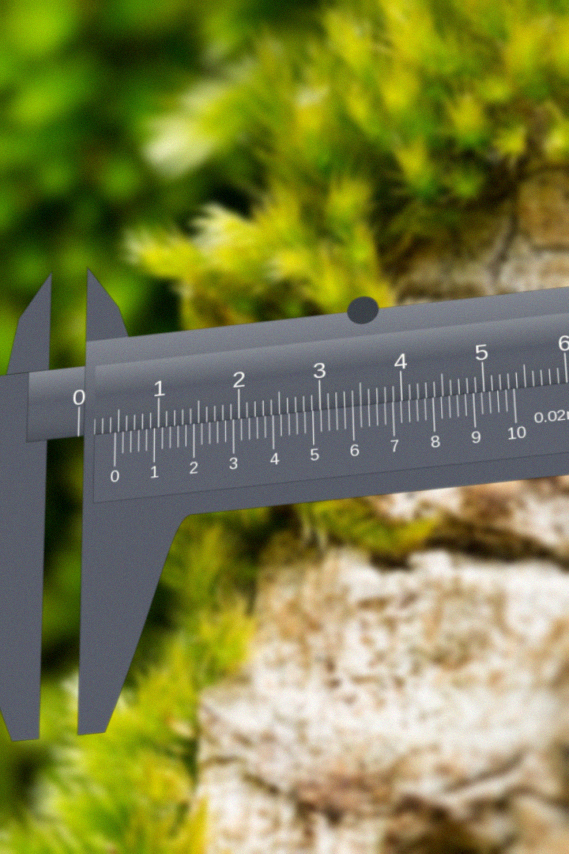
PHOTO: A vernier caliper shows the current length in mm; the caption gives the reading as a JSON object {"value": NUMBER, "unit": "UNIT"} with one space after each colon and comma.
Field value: {"value": 4.6, "unit": "mm"}
